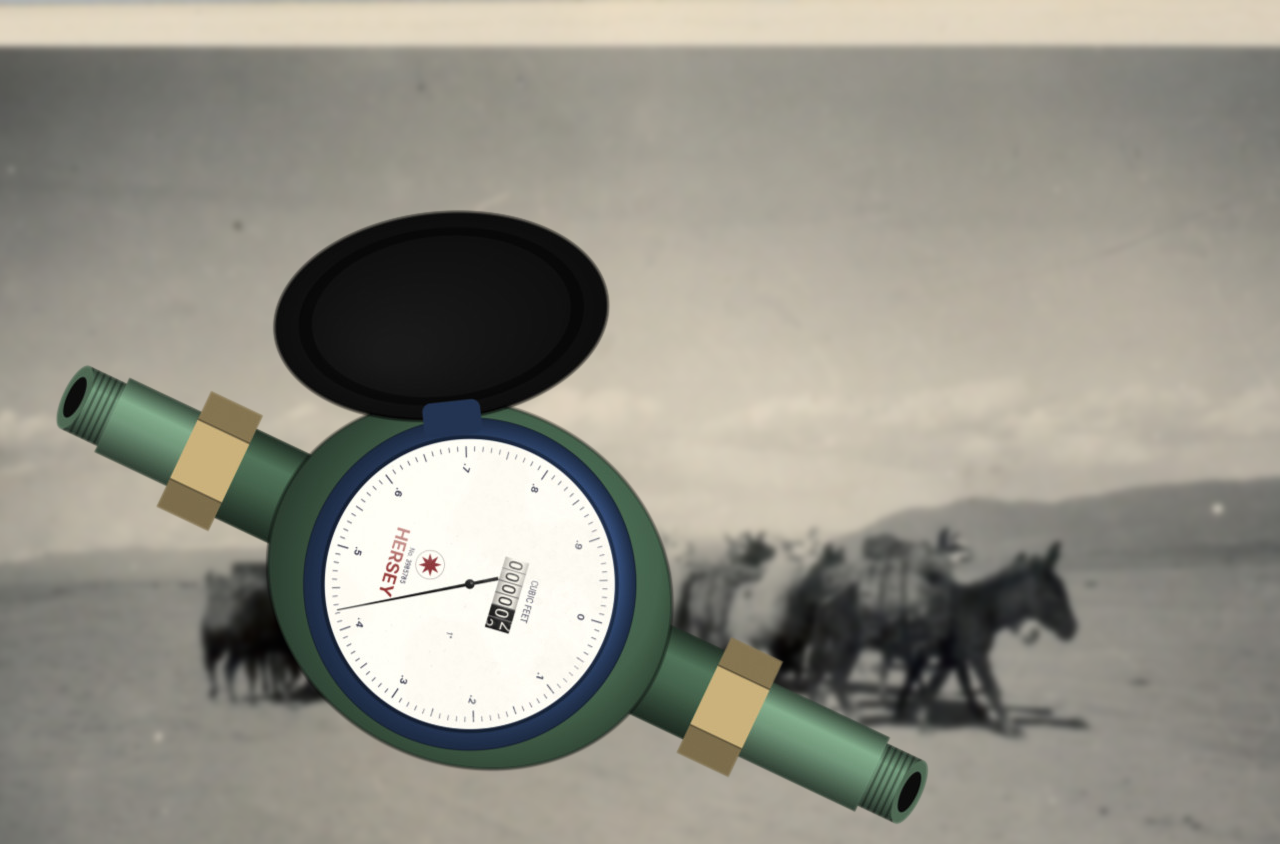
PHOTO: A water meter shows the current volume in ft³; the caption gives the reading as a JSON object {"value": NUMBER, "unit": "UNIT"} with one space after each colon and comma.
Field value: {"value": 2.42, "unit": "ft³"}
